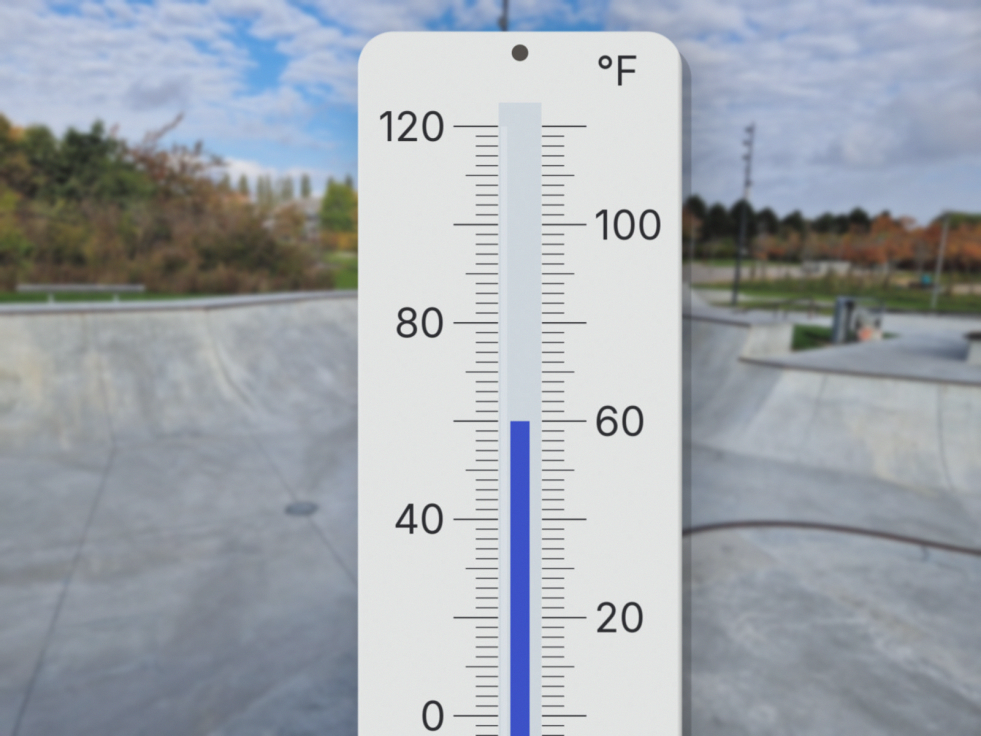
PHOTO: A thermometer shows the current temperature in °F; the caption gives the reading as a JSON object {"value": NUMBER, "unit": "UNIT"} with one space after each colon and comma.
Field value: {"value": 60, "unit": "°F"}
